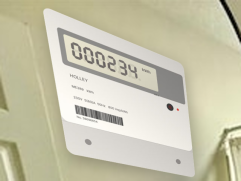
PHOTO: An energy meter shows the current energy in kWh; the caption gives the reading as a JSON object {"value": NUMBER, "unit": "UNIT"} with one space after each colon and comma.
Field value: {"value": 234, "unit": "kWh"}
